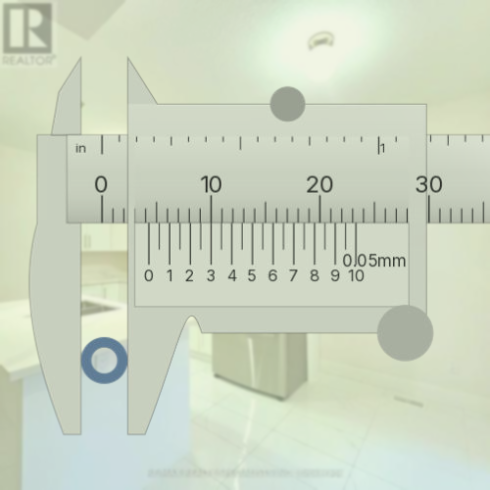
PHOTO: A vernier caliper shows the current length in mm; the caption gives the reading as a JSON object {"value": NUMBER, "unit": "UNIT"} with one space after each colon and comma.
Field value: {"value": 4.3, "unit": "mm"}
